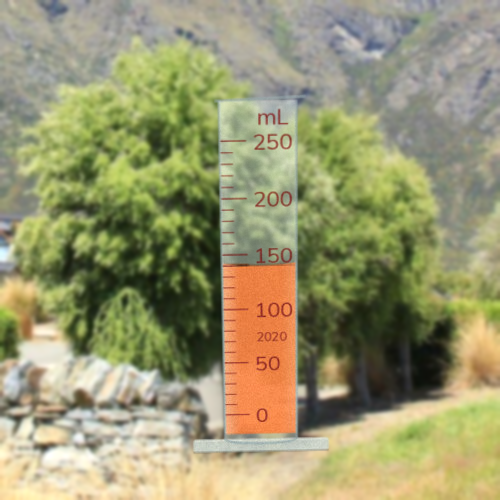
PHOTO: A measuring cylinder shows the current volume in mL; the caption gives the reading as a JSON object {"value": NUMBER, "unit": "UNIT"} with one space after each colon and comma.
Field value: {"value": 140, "unit": "mL"}
